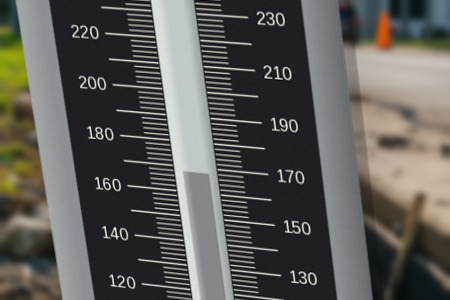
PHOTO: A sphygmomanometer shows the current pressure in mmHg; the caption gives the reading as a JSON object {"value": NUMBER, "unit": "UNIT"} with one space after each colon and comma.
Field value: {"value": 168, "unit": "mmHg"}
